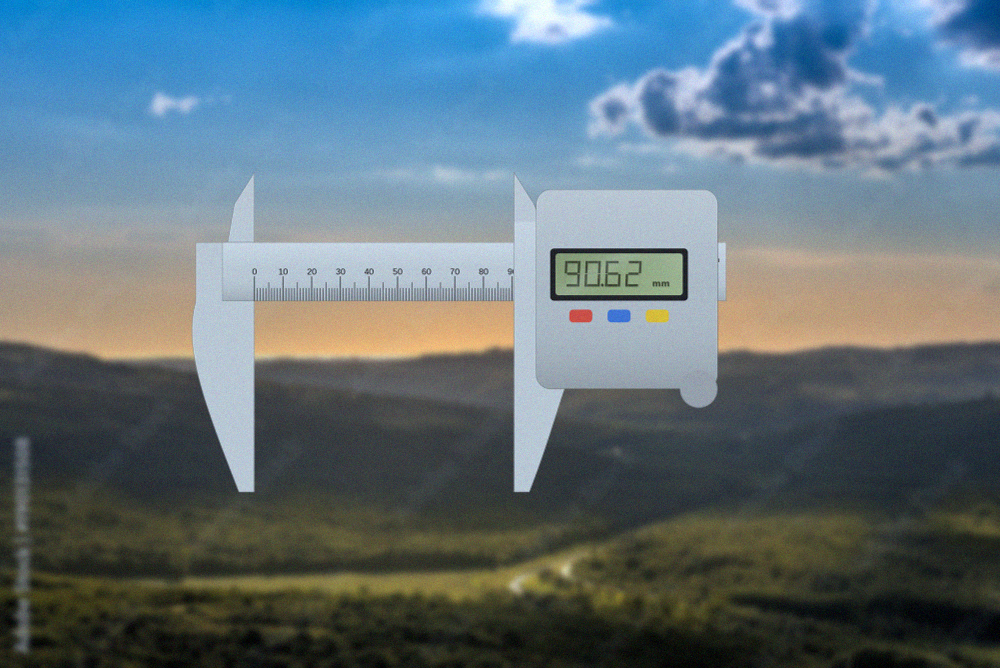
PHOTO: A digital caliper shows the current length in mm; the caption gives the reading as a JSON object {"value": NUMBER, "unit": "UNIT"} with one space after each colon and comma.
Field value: {"value": 90.62, "unit": "mm"}
